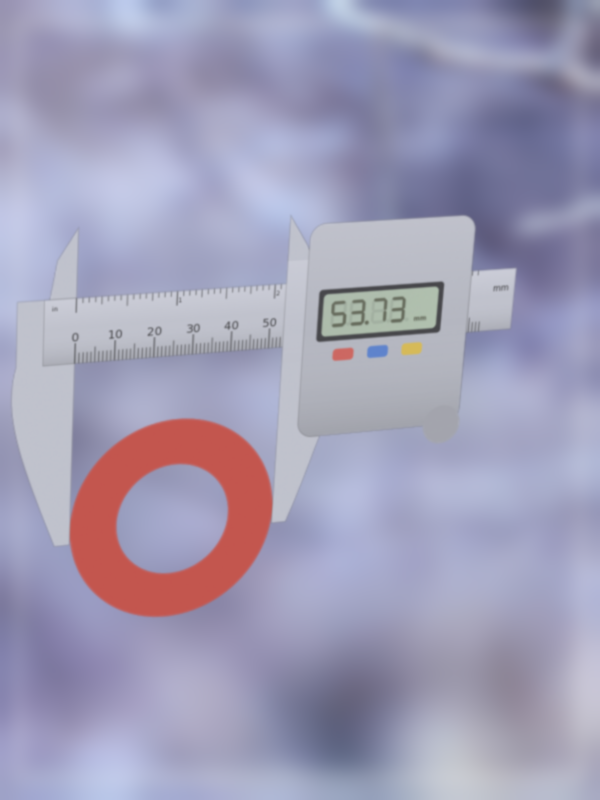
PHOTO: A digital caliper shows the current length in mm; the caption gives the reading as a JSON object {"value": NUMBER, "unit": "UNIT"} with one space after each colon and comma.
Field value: {"value": 53.73, "unit": "mm"}
